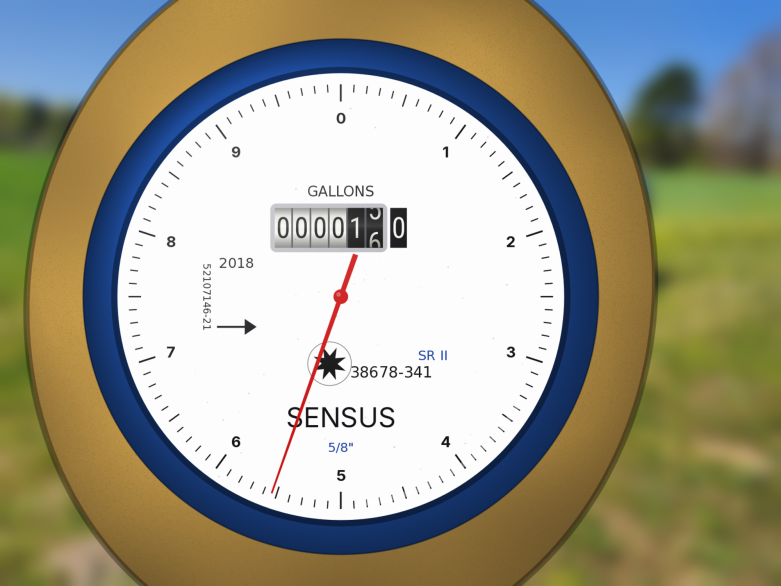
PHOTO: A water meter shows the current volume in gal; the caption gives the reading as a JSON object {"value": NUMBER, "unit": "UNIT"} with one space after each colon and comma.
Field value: {"value": 155.5, "unit": "gal"}
